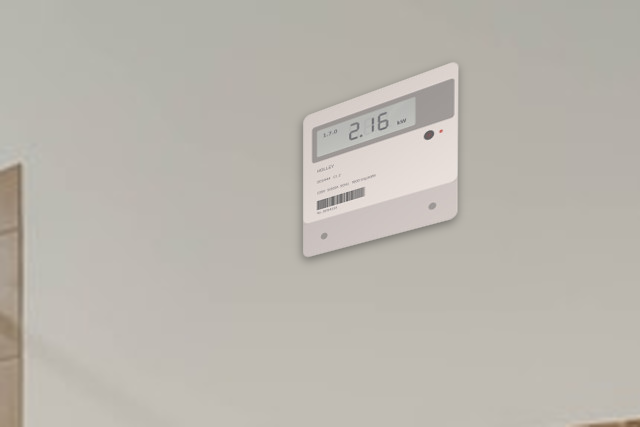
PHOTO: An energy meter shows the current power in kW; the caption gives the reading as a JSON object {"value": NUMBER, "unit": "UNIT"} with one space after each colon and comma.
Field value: {"value": 2.16, "unit": "kW"}
